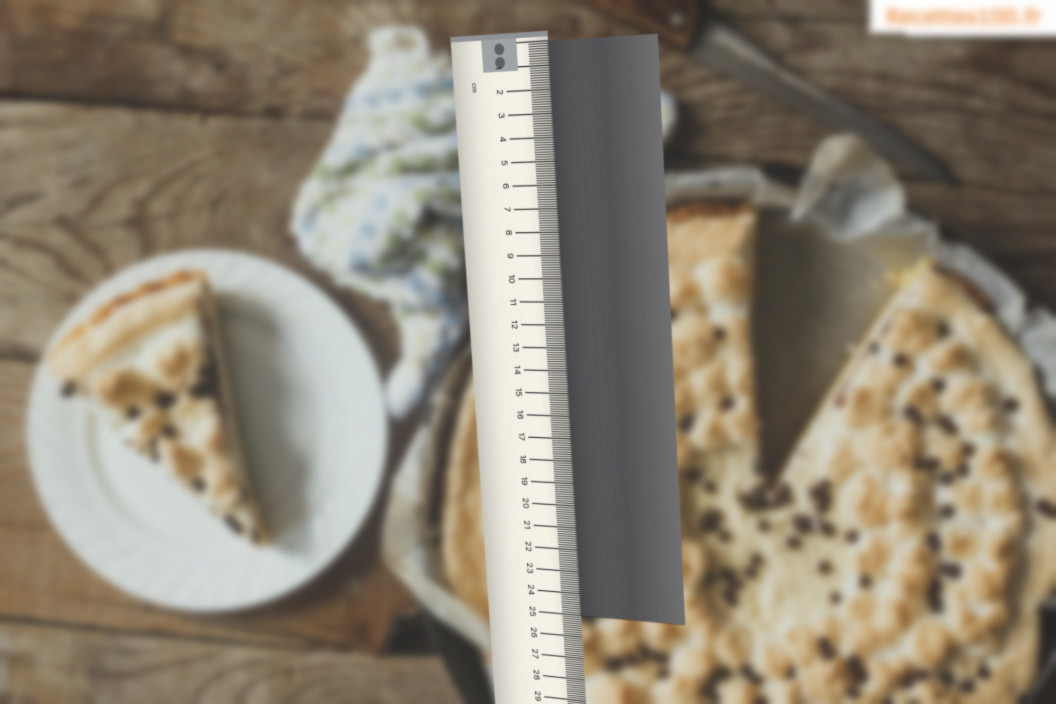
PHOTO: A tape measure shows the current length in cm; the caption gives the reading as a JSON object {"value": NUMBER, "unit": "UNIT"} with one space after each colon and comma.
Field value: {"value": 25, "unit": "cm"}
